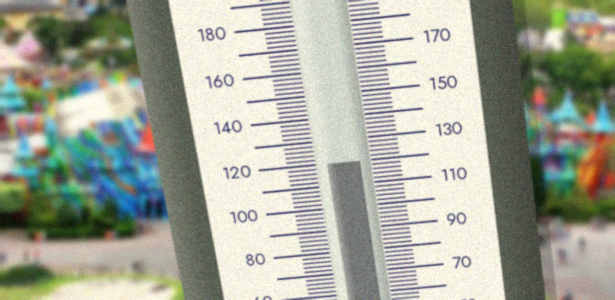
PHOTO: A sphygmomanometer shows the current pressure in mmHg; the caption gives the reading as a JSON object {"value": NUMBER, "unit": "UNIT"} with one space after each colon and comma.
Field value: {"value": 120, "unit": "mmHg"}
